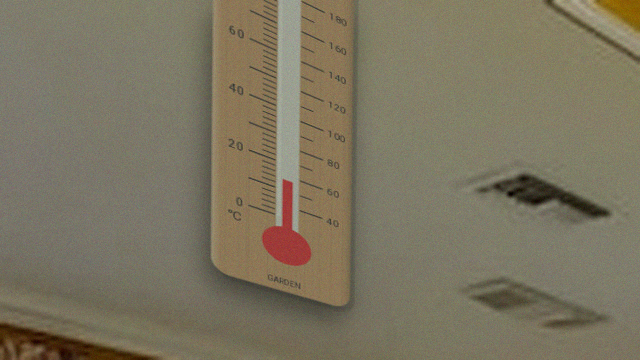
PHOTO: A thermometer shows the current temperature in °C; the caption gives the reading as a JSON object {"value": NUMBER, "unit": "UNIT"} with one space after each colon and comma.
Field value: {"value": 14, "unit": "°C"}
